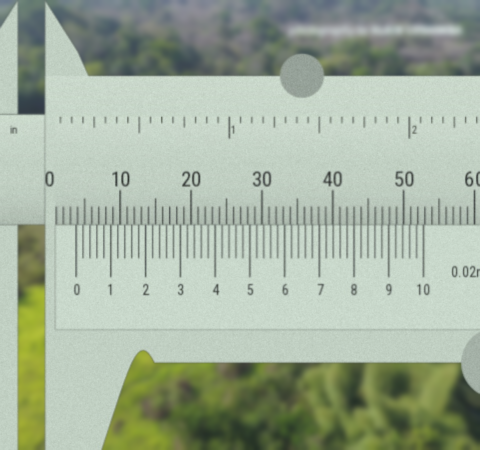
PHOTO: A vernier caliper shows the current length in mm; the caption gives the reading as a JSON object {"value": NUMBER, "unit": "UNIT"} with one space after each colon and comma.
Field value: {"value": 3.8, "unit": "mm"}
